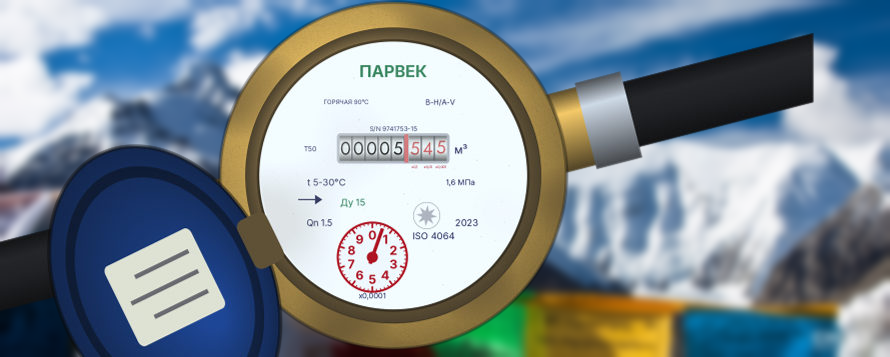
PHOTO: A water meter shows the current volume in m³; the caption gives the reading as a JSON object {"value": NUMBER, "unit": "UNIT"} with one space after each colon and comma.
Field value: {"value": 5.5450, "unit": "m³"}
